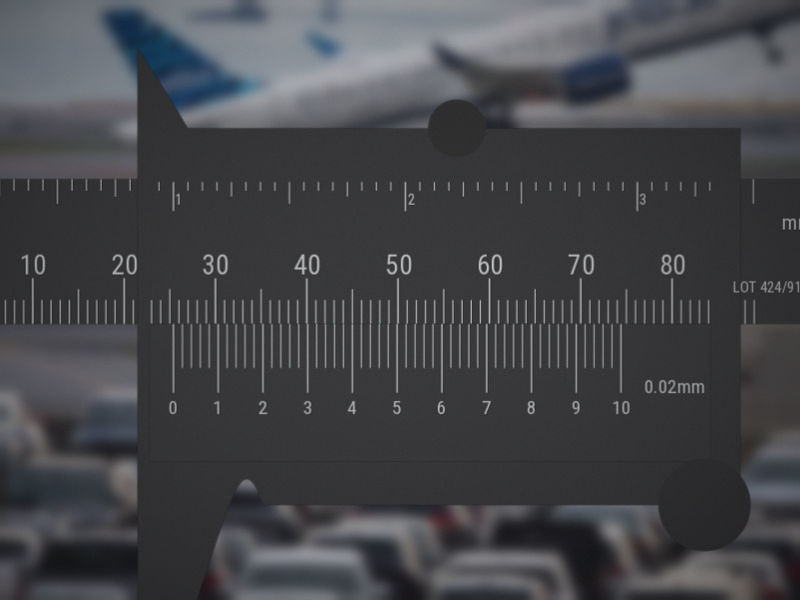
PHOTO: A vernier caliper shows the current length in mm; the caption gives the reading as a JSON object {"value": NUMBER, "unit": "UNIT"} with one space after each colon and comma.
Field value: {"value": 25.4, "unit": "mm"}
